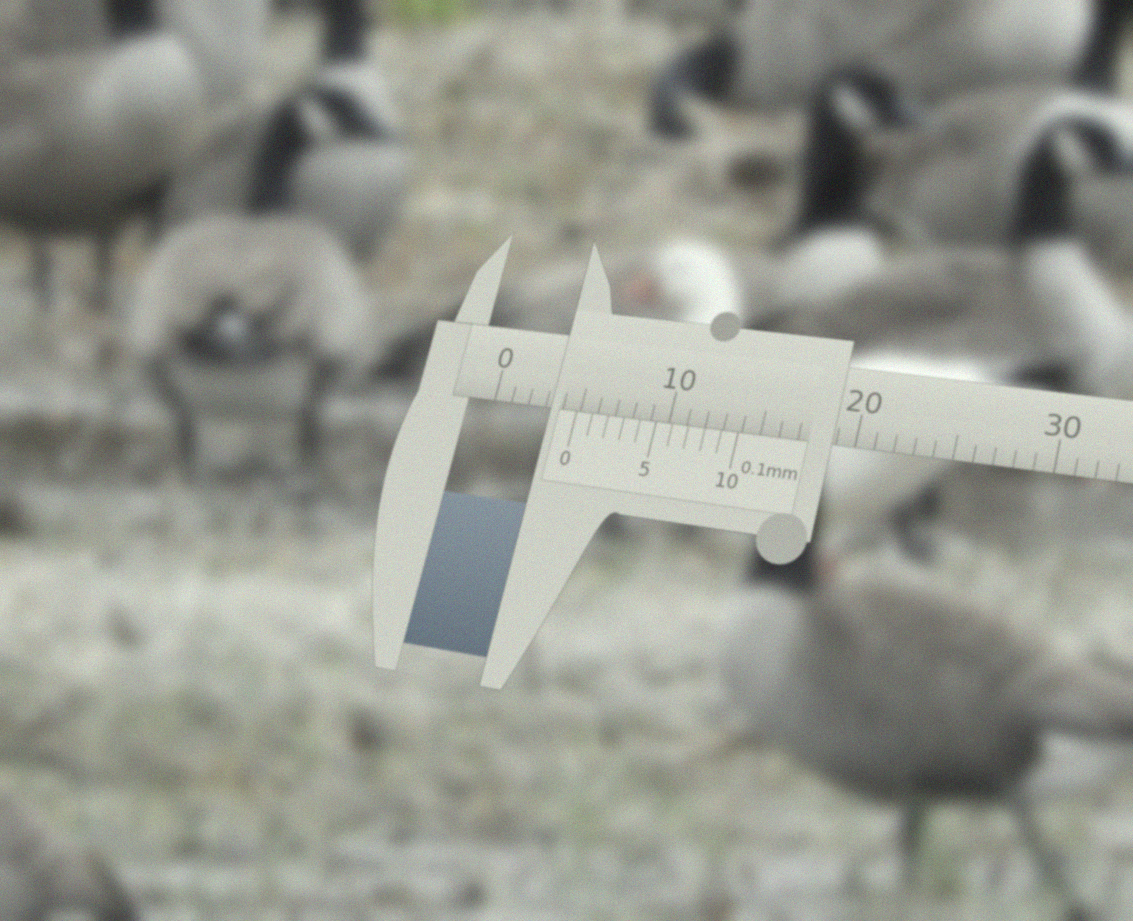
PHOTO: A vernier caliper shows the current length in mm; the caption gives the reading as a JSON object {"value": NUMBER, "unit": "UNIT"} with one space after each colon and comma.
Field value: {"value": 4.8, "unit": "mm"}
